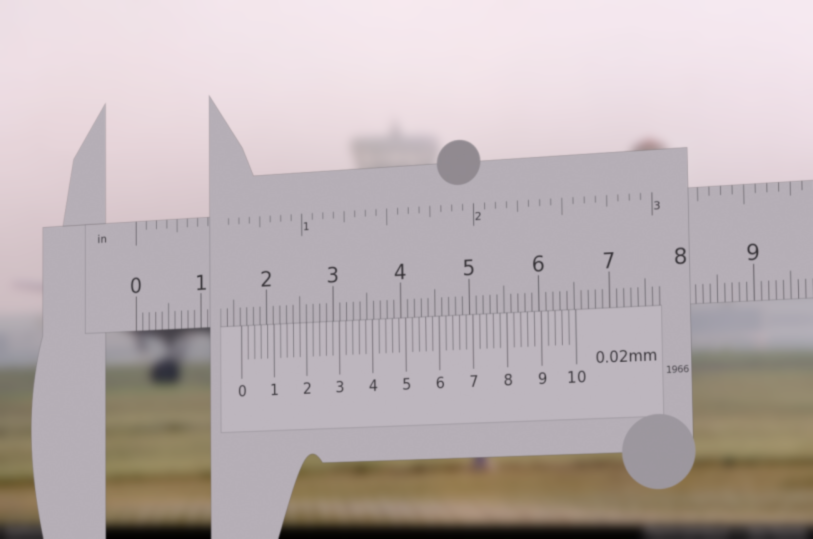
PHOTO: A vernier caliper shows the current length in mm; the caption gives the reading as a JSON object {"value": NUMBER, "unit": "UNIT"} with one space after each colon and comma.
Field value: {"value": 16.2, "unit": "mm"}
